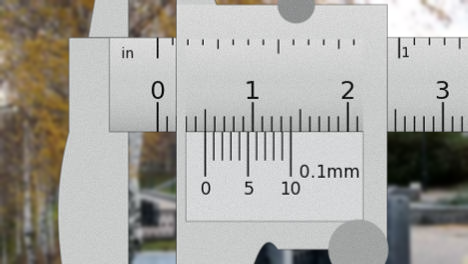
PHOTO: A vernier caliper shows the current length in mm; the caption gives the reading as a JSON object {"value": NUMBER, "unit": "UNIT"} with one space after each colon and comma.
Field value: {"value": 5.0, "unit": "mm"}
